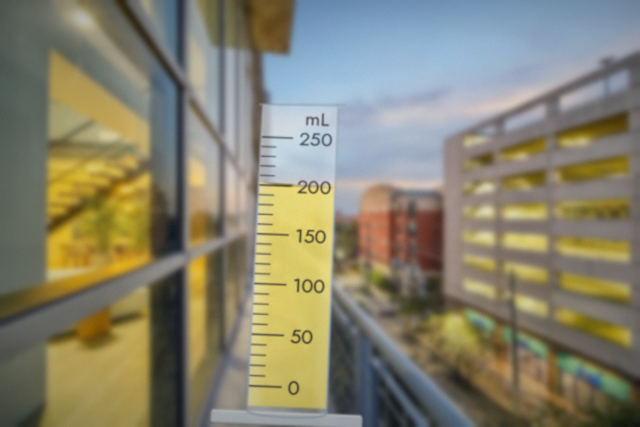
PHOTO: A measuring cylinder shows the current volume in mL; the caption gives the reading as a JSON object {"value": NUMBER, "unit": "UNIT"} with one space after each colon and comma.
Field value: {"value": 200, "unit": "mL"}
